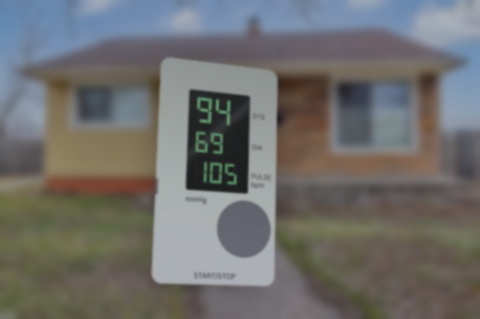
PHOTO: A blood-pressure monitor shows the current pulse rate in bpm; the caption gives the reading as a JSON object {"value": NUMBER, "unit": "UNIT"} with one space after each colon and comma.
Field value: {"value": 105, "unit": "bpm"}
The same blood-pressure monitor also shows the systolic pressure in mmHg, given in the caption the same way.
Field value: {"value": 94, "unit": "mmHg"}
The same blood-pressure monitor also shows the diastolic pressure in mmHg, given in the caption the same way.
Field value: {"value": 69, "unit": "mmHg"}
